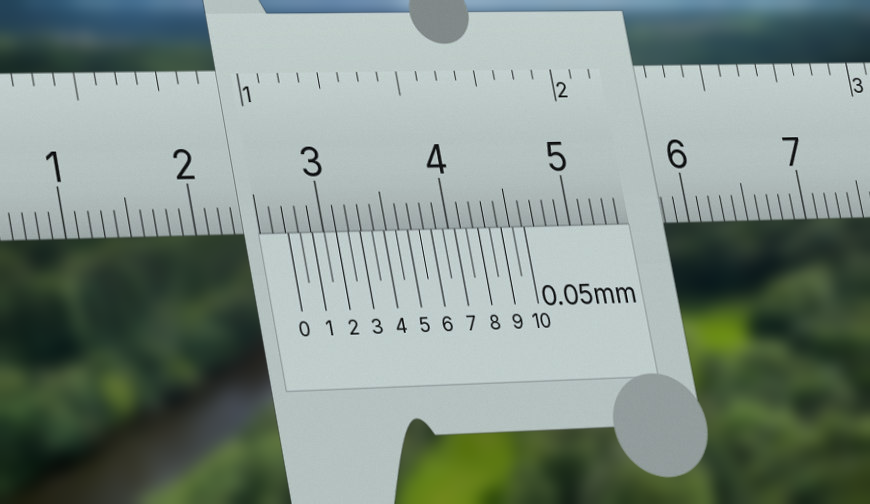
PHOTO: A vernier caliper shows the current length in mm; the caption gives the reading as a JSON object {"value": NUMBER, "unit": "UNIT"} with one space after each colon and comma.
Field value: {"value": 27.2, "unit": "mm"}
